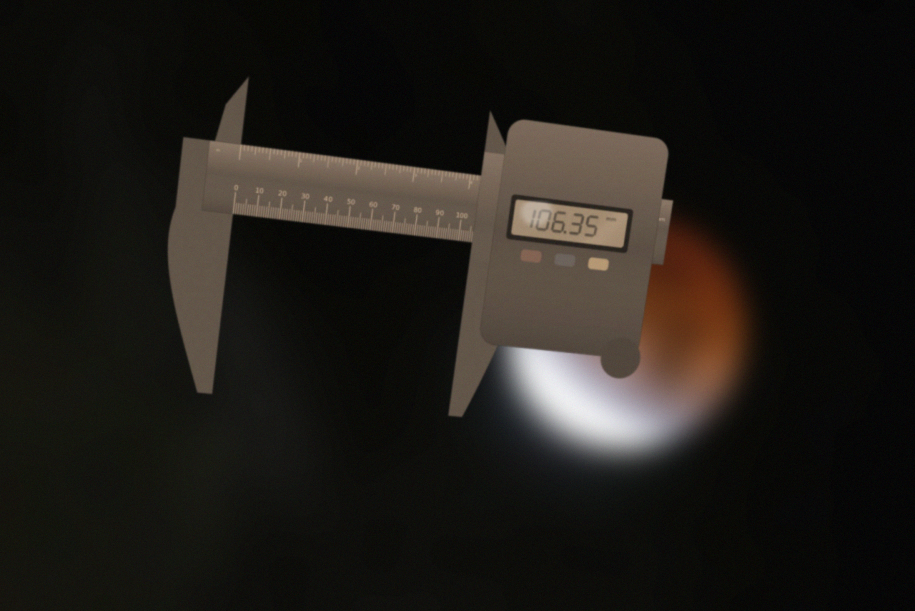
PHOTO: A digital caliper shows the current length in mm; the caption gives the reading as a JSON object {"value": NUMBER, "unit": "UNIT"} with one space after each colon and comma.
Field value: {"value": 106.35, "unit": "mm"}
